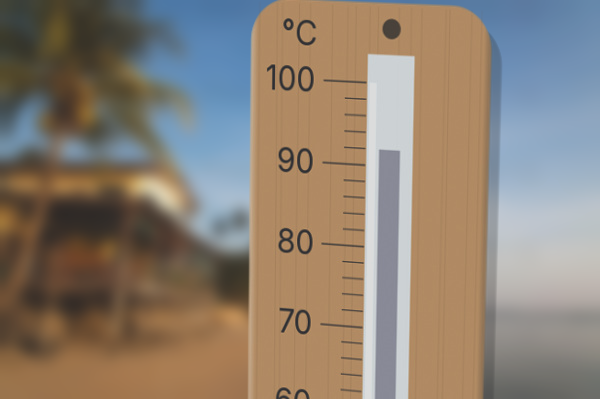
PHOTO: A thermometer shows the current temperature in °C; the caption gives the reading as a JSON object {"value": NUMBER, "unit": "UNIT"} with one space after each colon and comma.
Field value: {"value": 92, "unit": "°C"}
